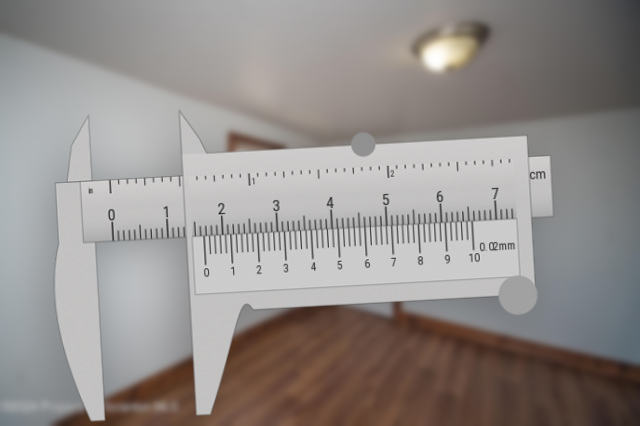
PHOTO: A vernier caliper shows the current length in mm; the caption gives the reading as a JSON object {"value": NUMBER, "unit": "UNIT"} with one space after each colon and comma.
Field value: {"value": 16.6, "unit": "mm"}
